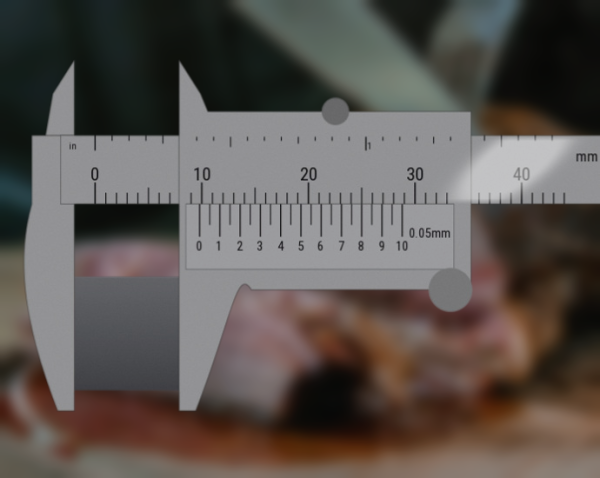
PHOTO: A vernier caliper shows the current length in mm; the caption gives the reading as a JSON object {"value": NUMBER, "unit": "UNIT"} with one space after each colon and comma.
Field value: {"value": 9.8, "unit": "mm"}
